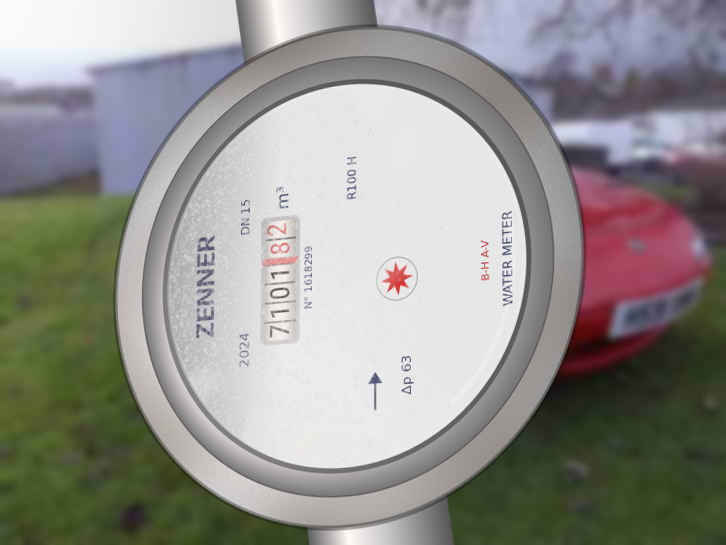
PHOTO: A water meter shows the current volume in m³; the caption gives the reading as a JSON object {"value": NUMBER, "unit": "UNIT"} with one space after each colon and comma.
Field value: {"value": 7101.82, "unit": "m³"}
